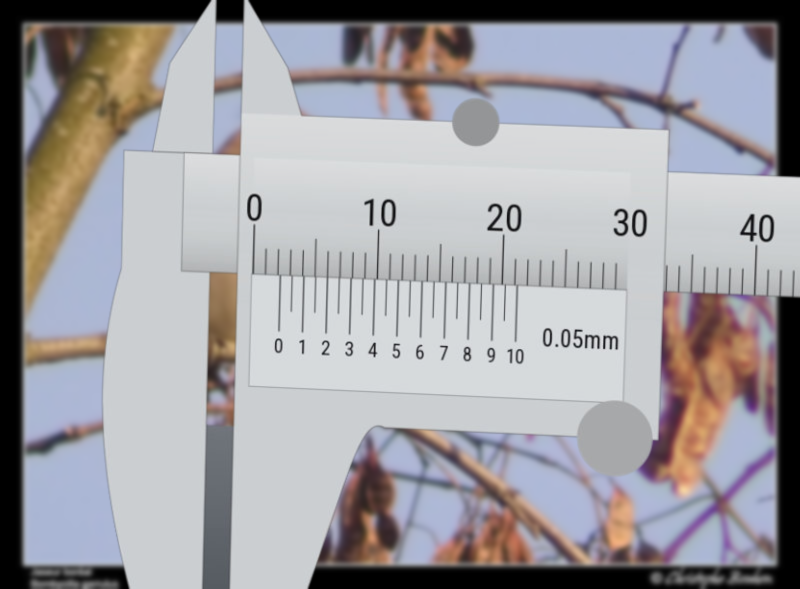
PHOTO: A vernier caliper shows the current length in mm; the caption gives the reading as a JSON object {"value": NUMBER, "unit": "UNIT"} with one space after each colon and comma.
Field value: {"value": 2.2, "unit": "mm"}
